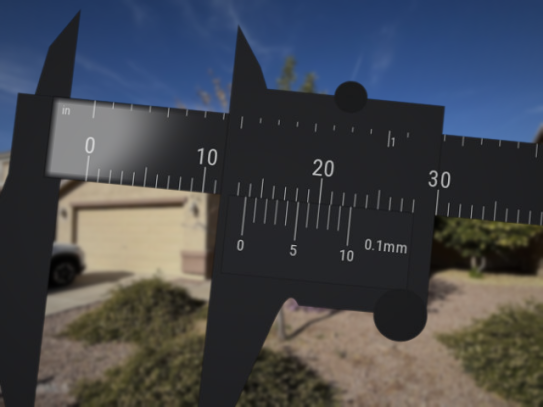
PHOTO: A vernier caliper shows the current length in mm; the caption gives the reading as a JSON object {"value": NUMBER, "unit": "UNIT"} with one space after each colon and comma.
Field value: {"value": 13.7, "unit": "mm"}
